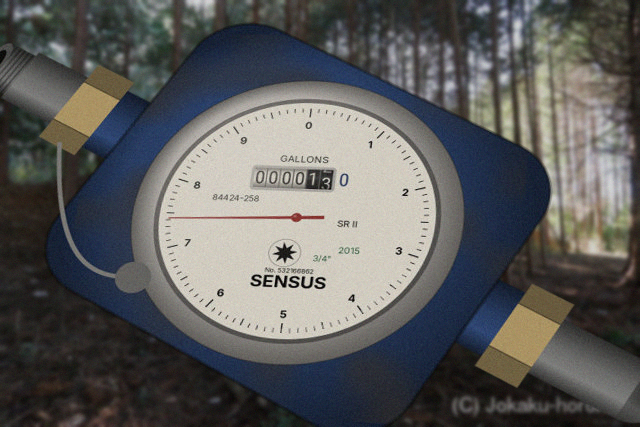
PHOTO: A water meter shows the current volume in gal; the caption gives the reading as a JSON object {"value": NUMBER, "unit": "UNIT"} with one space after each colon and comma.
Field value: {"value": 127.4, "unit": "gal"}
